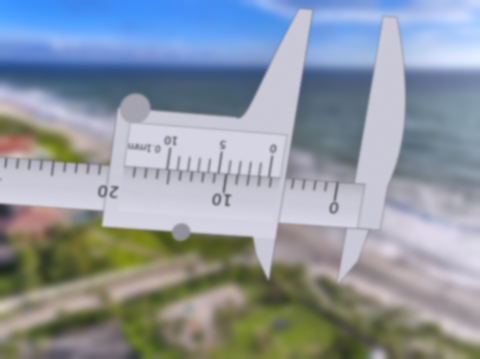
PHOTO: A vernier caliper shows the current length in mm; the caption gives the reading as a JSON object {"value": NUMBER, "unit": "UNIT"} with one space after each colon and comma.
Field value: {"value": 6.2, "unit": "mm"}
